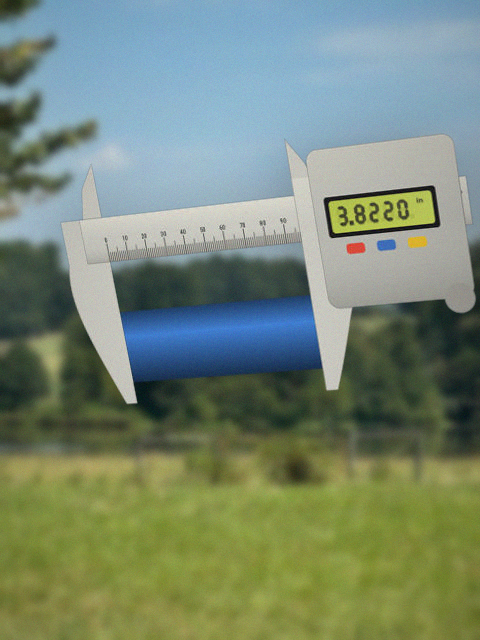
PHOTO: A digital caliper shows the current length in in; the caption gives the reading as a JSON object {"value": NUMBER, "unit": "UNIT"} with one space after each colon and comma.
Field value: {"value": 3.8220, "unit": "in"}
